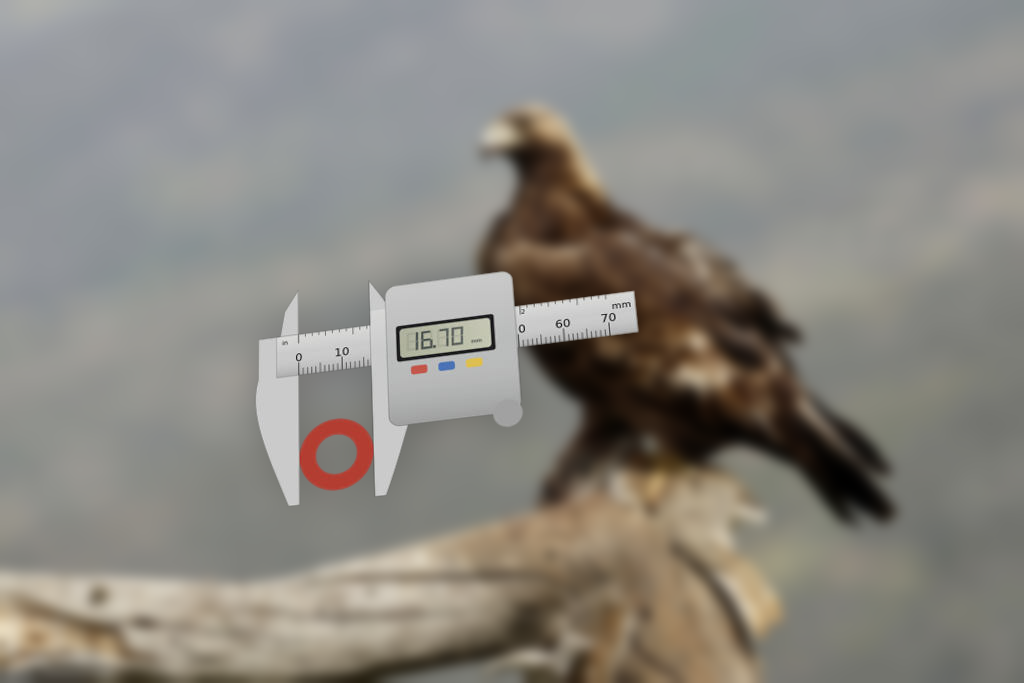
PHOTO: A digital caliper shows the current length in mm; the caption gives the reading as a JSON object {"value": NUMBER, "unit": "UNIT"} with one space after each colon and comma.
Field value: {"value": 16.70, "unit": "mm"}
